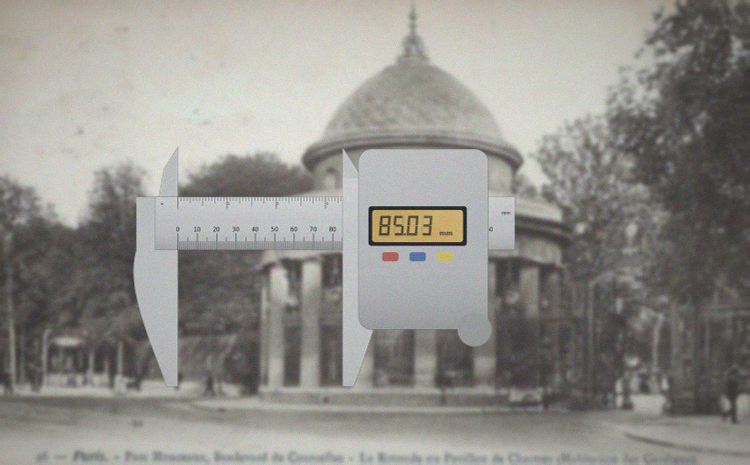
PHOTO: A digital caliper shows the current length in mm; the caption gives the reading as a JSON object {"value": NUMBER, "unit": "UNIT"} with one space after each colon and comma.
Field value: {"value": 85.03, "unit": "mm"}
